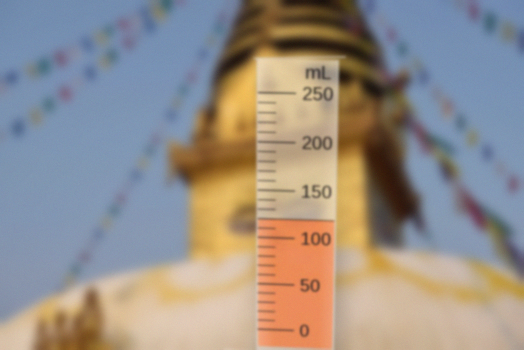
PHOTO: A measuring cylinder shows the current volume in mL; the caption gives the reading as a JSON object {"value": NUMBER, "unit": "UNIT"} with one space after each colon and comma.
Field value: {"value": 120, "unit": "mL"}
